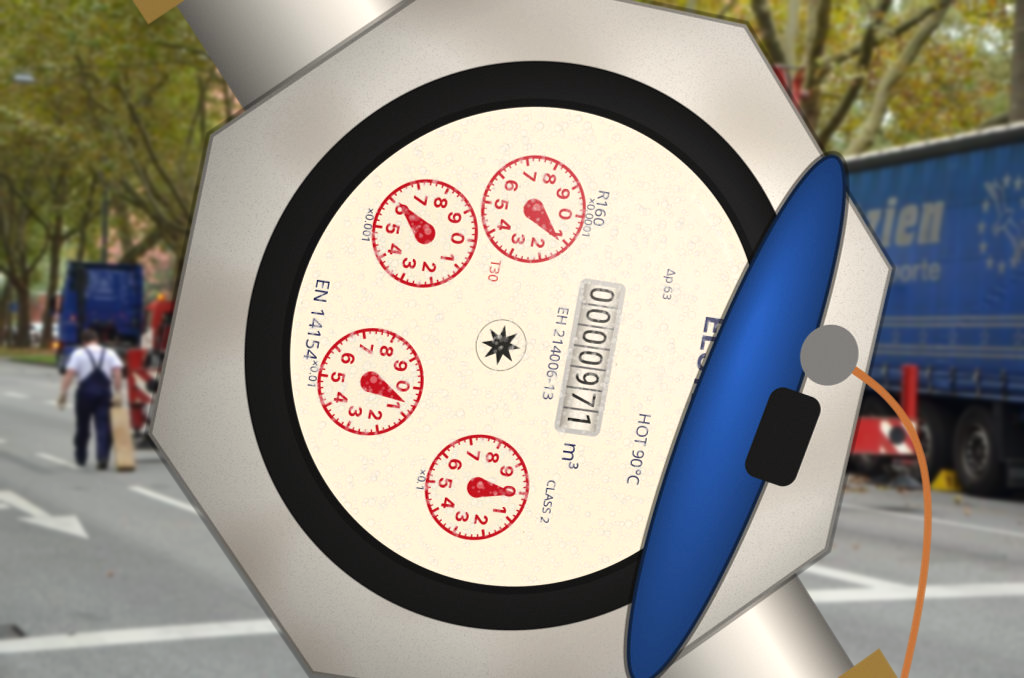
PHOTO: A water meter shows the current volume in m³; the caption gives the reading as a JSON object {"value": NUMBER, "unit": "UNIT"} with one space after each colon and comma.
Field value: {"value": 971.0061, "unit": "m³"}
